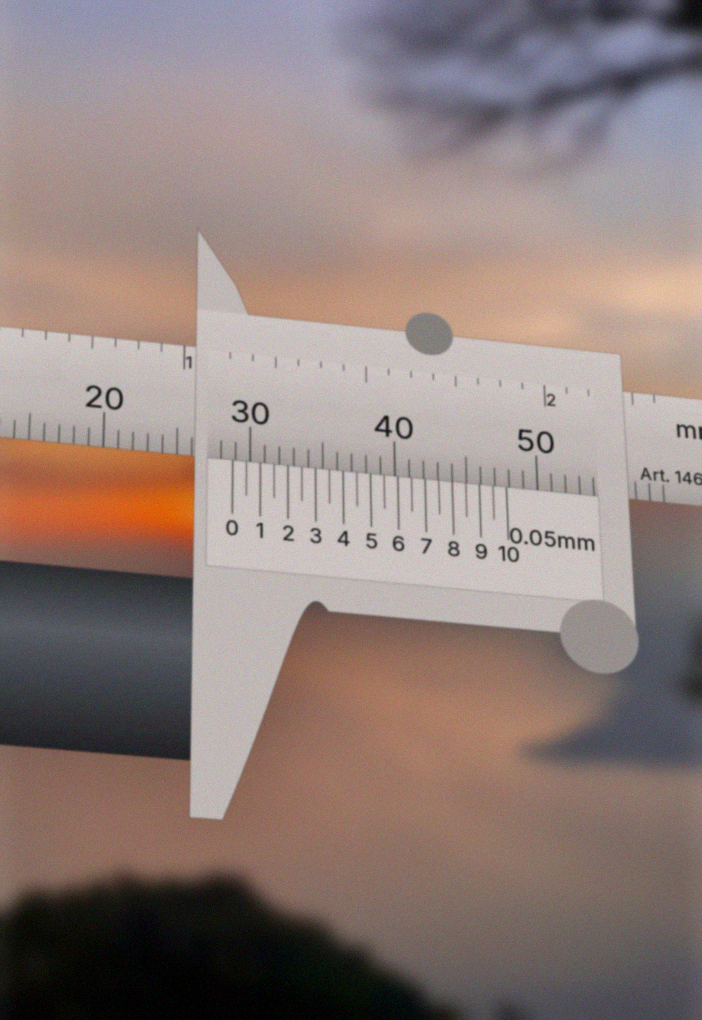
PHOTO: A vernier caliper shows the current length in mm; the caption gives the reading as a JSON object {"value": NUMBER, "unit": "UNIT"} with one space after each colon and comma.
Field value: {"value": 28.8, "unit": "mm"}
